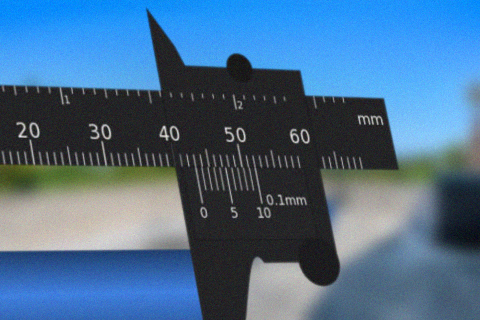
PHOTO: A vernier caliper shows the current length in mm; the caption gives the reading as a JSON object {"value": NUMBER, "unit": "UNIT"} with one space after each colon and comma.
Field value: {"value": 43.0, "unit": "mm"}
